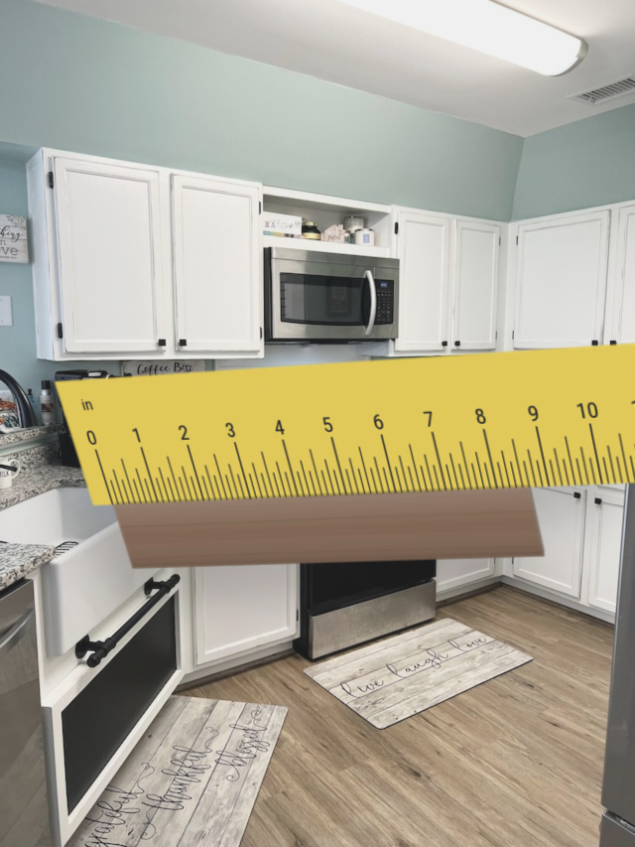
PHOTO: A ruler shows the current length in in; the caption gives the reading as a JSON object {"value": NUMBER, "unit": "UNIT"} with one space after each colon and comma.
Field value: {"value": 8.625, "unit": "in"}
